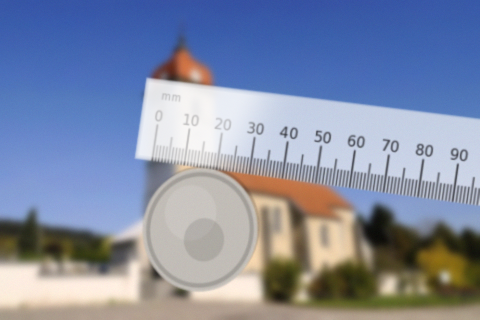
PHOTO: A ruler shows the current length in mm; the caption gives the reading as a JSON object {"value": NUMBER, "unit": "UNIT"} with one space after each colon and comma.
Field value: {"value": 35, "unit": "mm"}
